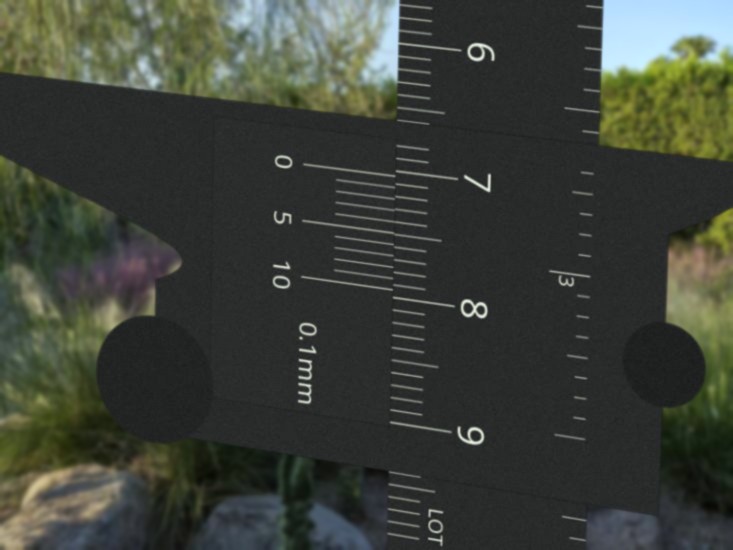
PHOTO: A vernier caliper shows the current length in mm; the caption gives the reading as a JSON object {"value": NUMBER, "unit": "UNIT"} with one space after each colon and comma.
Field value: {"value": 70.4, "unit": "mm"}
